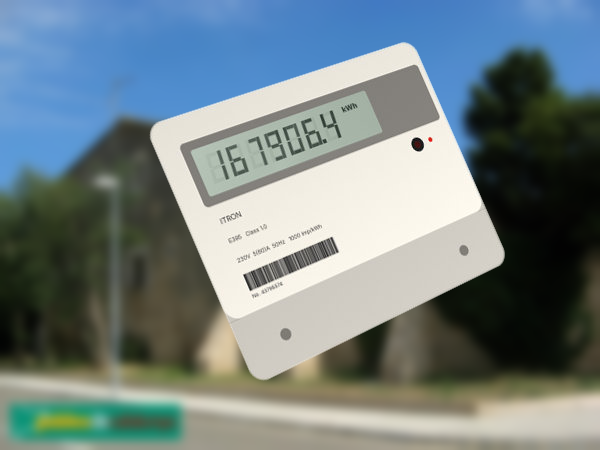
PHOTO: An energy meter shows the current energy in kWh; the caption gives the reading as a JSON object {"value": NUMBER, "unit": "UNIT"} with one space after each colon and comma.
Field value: {"value": 167906.4, "unit": "kWh"}
